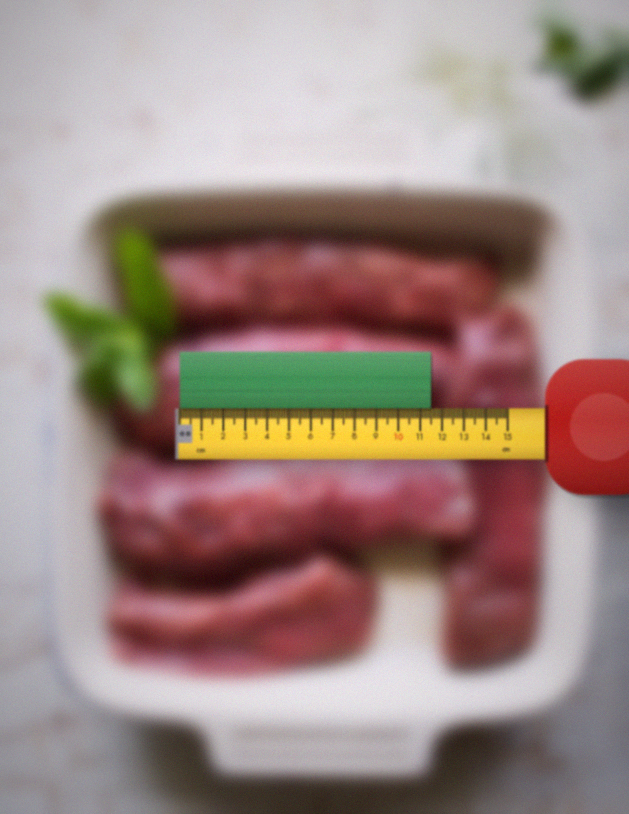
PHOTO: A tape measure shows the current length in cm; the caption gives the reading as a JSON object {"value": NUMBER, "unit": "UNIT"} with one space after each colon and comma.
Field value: {"value": 11.5, "unit": "cm"}
